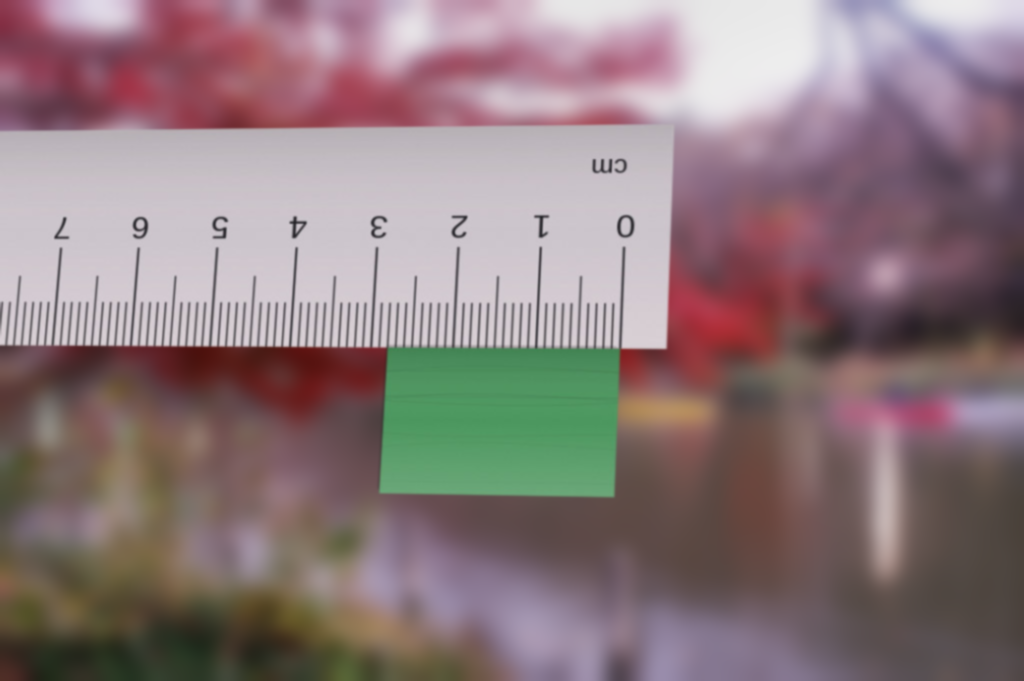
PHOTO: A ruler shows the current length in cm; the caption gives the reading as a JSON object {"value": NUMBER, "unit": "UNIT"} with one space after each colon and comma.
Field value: {"value": 2.8, "unit": "cm"}
